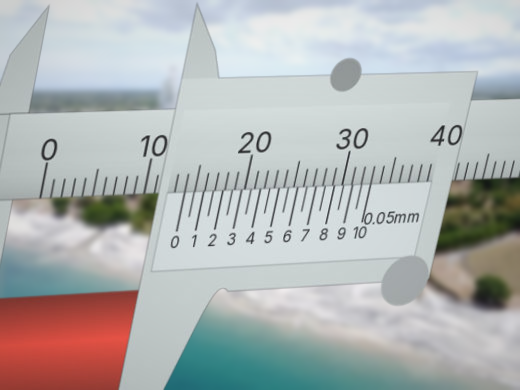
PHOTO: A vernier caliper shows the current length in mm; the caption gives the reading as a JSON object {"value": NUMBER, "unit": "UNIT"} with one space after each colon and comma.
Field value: {"value": 14.0, "unit": "mm"}
